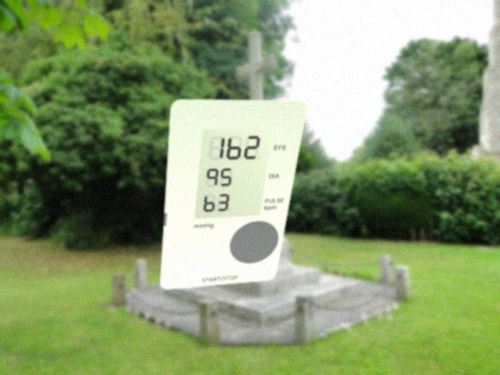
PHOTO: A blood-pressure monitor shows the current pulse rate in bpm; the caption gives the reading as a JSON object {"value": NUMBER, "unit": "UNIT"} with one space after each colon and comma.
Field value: {"value": 63, "unit": "bpm"}
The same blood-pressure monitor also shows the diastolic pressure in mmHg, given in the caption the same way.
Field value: {"value": 95, "unit": "mmHg"}
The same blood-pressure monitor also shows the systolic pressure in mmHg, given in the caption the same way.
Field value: {"value": 162, "unit": "mmHg"}
